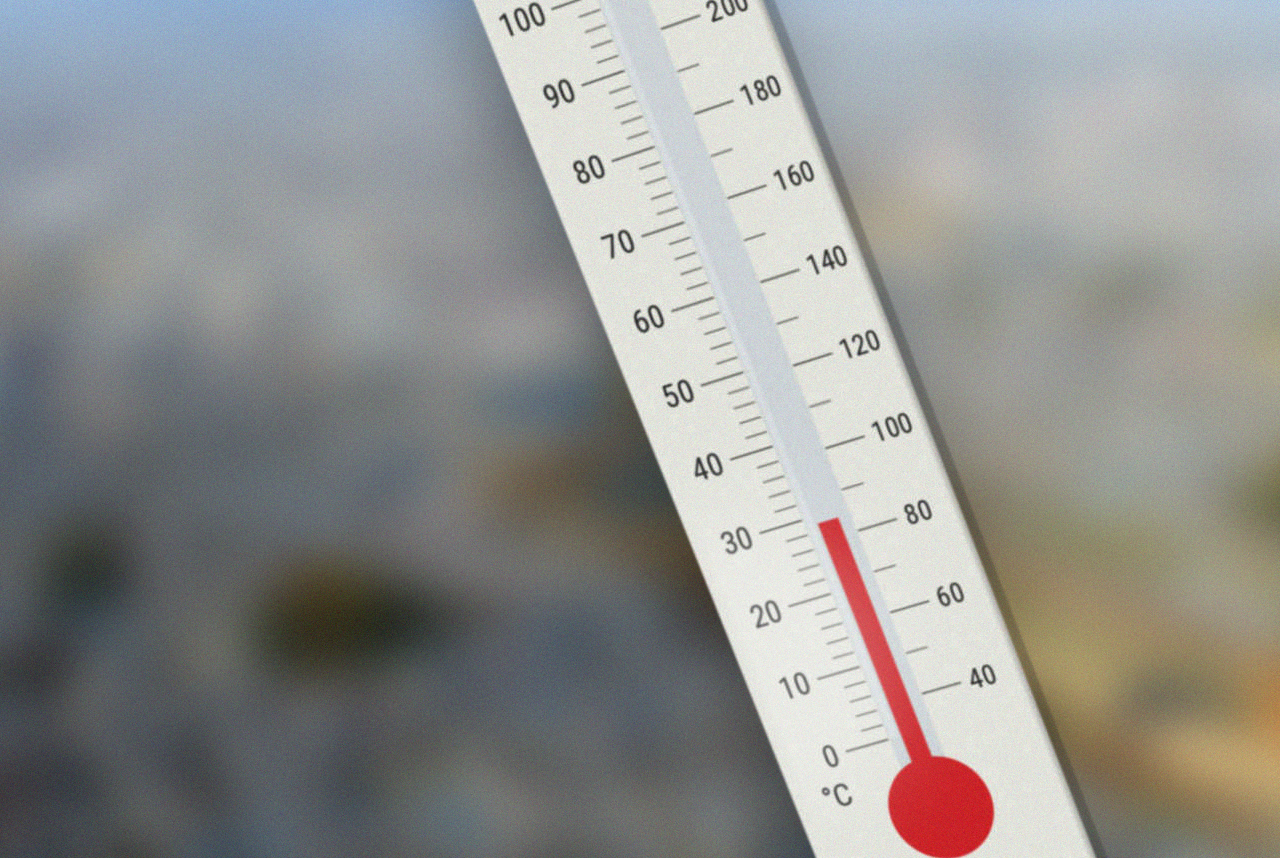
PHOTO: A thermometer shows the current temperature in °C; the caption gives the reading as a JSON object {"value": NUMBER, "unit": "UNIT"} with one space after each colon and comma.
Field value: {"value": 29, "unit": "°C"}
